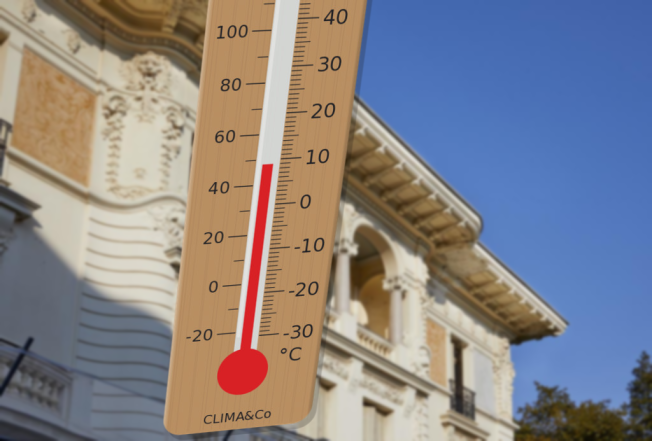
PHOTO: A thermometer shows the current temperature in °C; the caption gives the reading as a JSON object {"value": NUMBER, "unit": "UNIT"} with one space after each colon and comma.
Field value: {"value": 9, "unit": "°C"}
